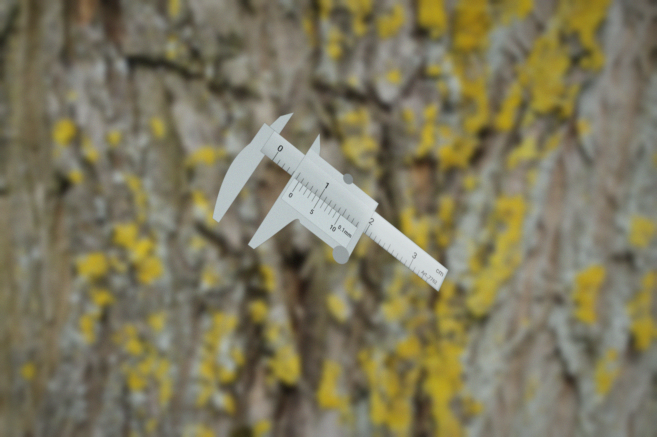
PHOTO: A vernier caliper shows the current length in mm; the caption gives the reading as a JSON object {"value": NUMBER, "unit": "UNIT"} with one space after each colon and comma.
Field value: {"value": 5.6, "unit": "mm"}
